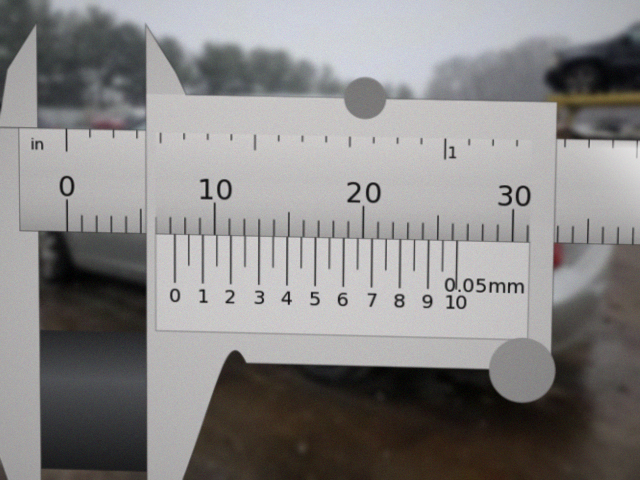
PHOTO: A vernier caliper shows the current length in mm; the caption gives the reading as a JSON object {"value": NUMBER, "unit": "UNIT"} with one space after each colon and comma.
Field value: {"value": 7.3, "unit": "mm"}
